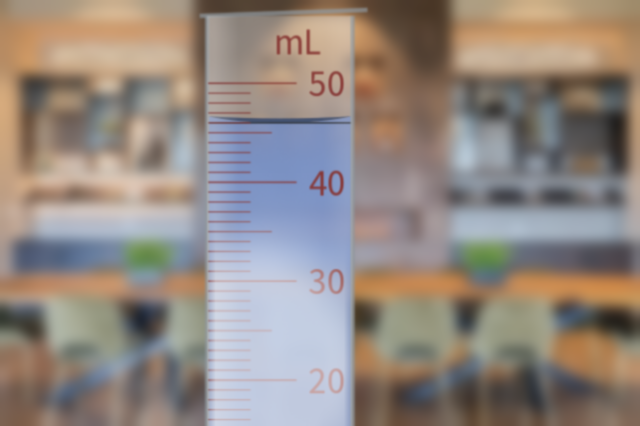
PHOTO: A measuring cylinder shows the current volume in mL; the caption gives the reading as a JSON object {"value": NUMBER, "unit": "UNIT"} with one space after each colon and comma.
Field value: {"value": 46, "unit": "mL"}
